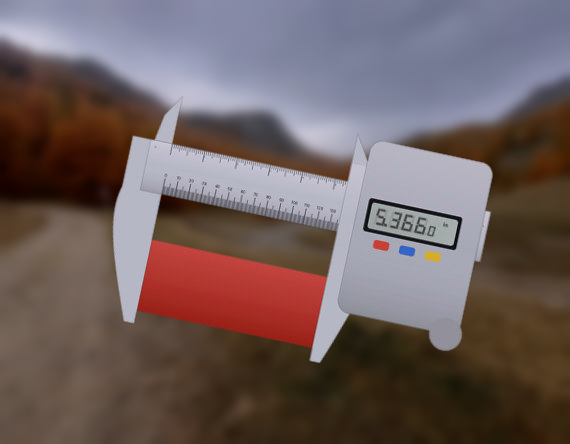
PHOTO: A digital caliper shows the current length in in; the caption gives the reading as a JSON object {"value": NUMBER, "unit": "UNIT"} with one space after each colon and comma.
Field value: {"value": 5.3660, "unit": "in"}
